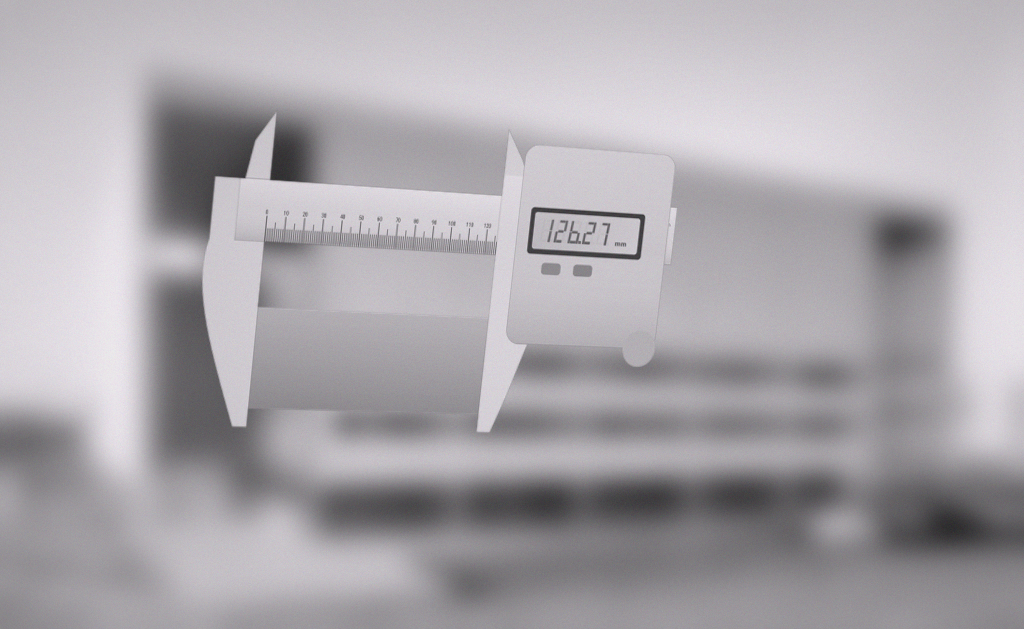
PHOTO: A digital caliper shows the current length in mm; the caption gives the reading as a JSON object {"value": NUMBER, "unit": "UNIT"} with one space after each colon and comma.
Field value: {"value": 126.27, "unit": "mm"}
